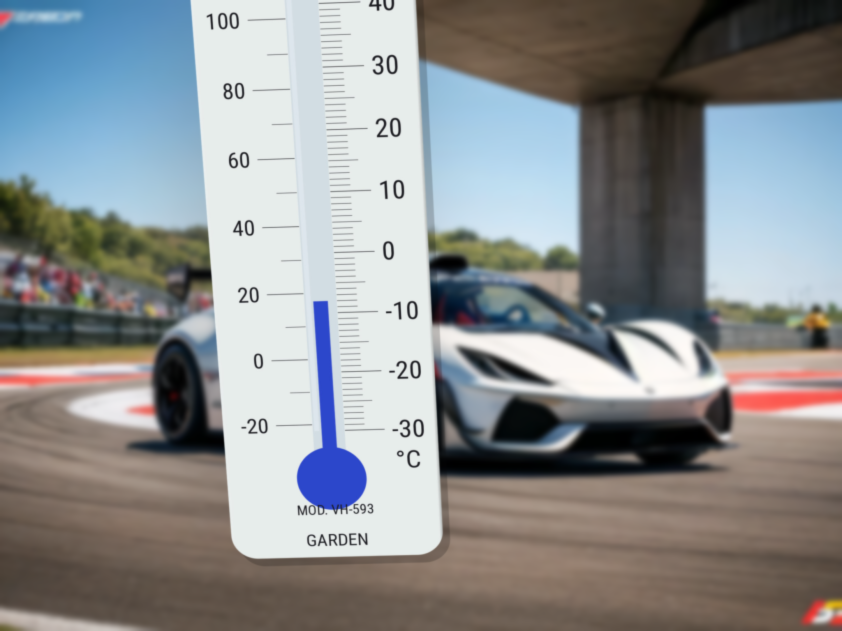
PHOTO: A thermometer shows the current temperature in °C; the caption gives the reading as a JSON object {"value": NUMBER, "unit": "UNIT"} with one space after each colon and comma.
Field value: {"value": -8, "unit": "°C"}
